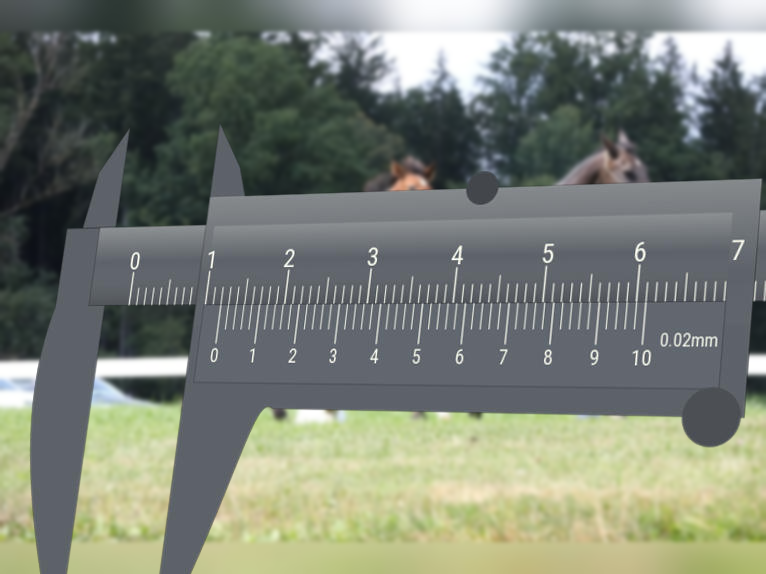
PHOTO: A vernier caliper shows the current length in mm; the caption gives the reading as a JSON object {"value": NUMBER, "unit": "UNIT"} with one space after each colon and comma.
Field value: {"value": 12.0, "unit": "mm"}
